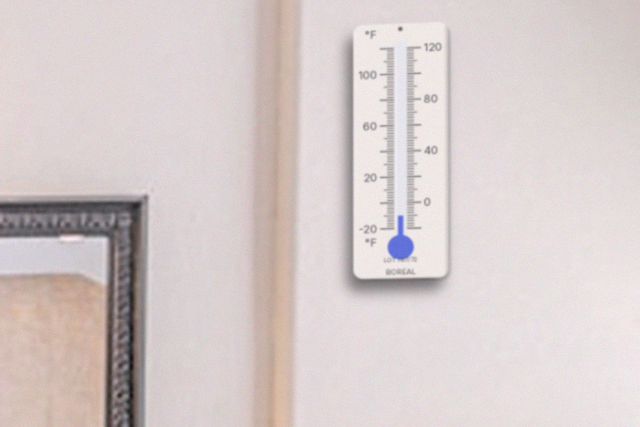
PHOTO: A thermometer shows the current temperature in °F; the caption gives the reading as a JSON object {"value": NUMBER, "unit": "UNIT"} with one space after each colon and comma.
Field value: {"value": -10, "unit": "°F"}
